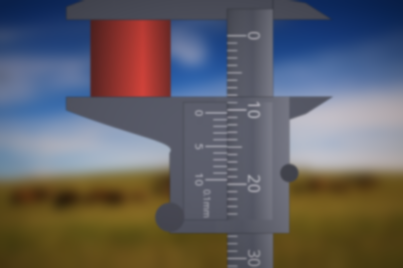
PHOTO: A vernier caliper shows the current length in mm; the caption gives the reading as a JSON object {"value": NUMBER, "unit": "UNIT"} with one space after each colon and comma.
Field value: {"value": 10.4, "unit": "mm"}
